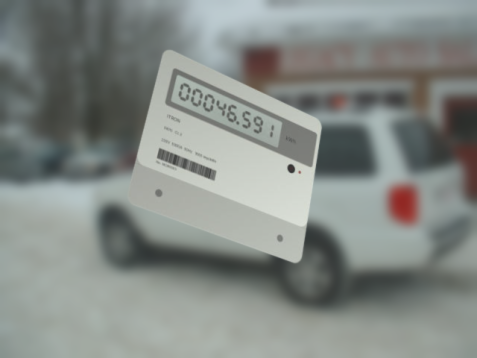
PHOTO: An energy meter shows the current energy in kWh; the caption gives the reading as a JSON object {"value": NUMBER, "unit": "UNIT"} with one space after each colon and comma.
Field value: {"value": 46.591, "unit": "kWh"}
